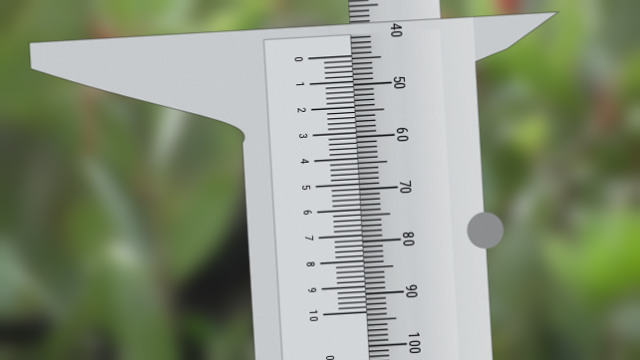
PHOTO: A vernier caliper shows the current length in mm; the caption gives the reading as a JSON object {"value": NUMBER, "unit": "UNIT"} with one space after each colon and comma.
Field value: {"value": 44.5, "unit": "mm"}
